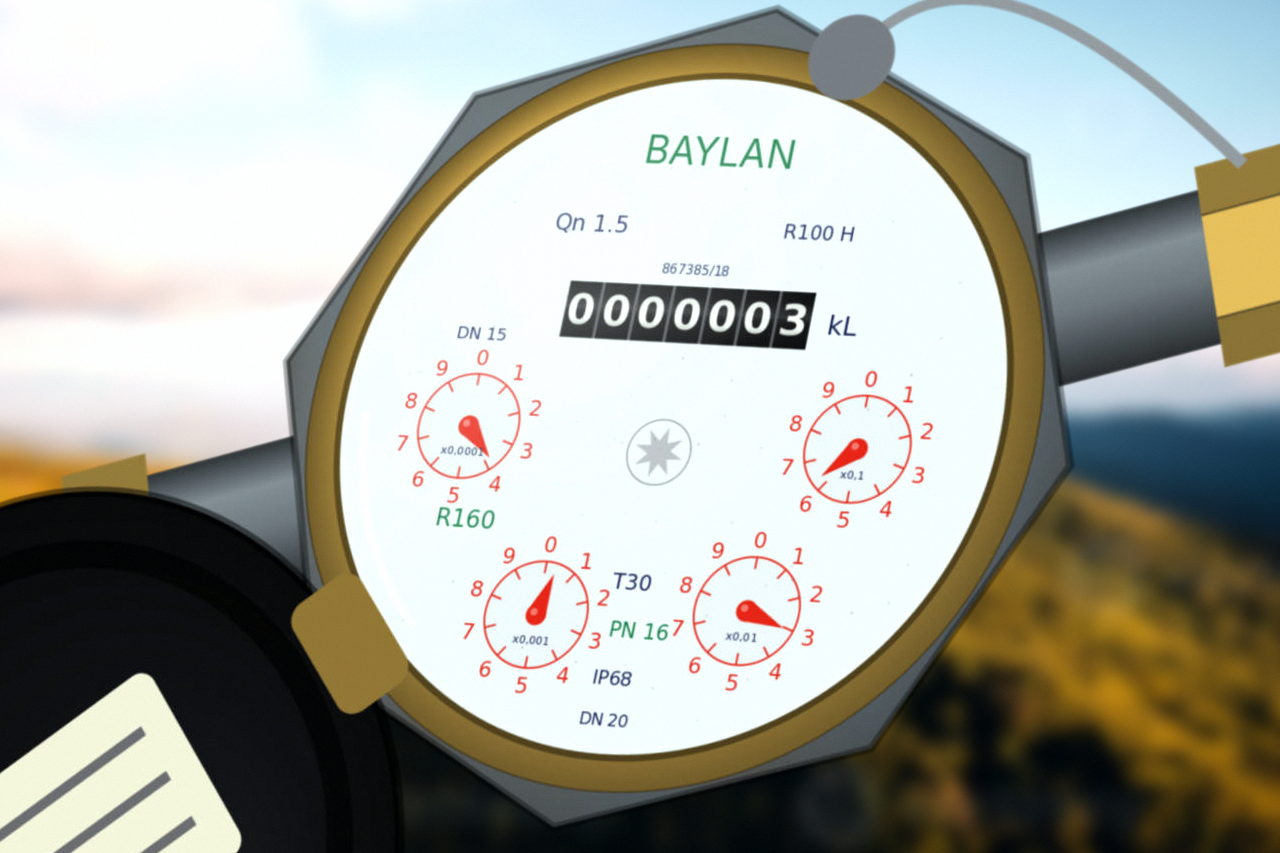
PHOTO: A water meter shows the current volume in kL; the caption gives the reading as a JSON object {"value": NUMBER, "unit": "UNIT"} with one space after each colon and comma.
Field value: {"value": 3.6303, "unit": "kL"}
